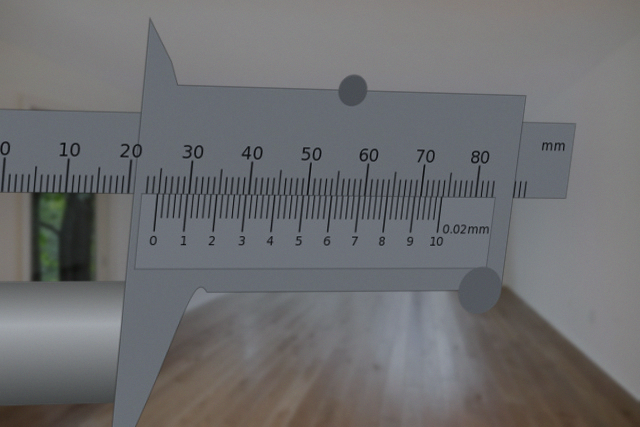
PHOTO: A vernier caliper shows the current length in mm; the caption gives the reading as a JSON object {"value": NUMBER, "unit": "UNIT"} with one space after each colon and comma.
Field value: {"value": 24.8, "unit": "mm"}
